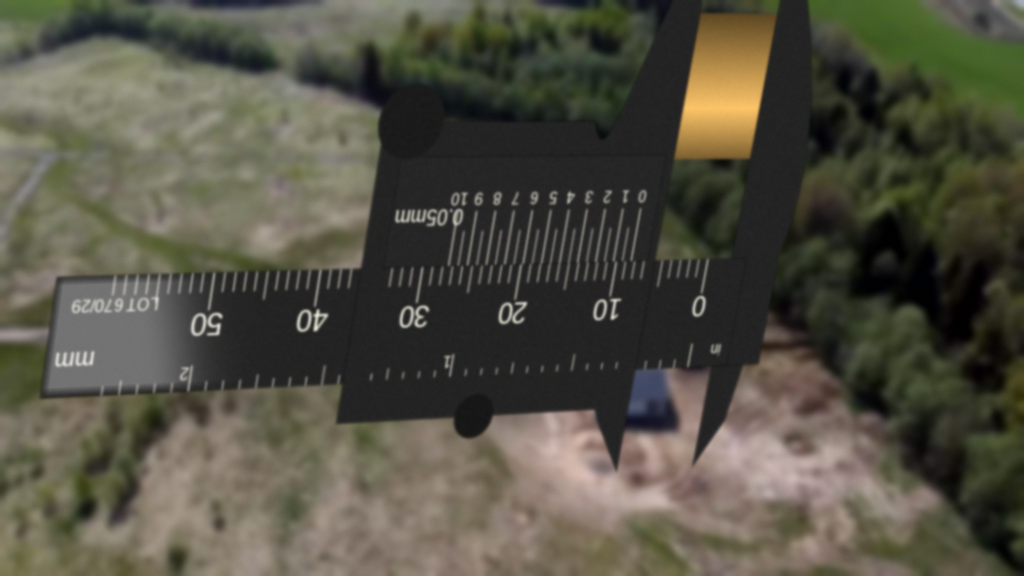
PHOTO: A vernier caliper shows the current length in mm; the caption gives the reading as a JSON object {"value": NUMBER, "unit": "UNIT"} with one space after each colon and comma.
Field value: {"value": 8.4, "unit": "mm"}
